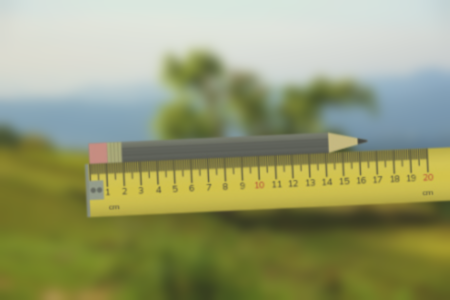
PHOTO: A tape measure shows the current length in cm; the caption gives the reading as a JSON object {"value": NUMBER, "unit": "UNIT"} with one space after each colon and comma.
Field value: {"value": 16.5, "unit": "cm"}
